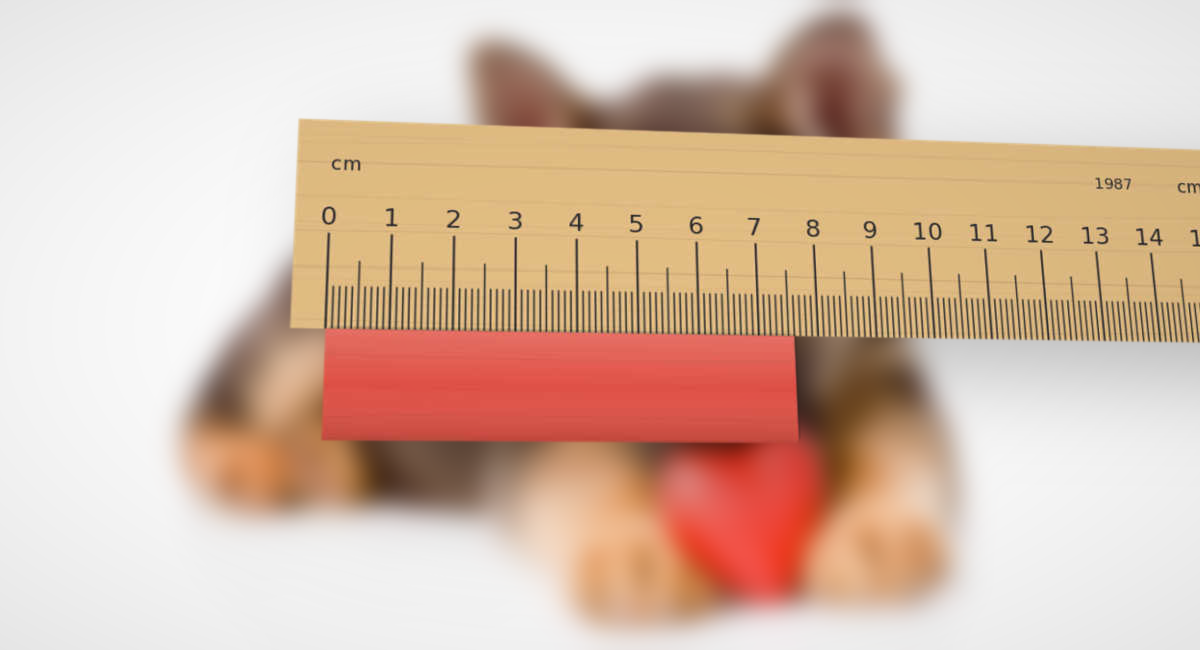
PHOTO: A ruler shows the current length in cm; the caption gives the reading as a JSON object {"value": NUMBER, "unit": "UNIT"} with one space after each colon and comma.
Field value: {"value": 7.6, "unit": "cm"}
